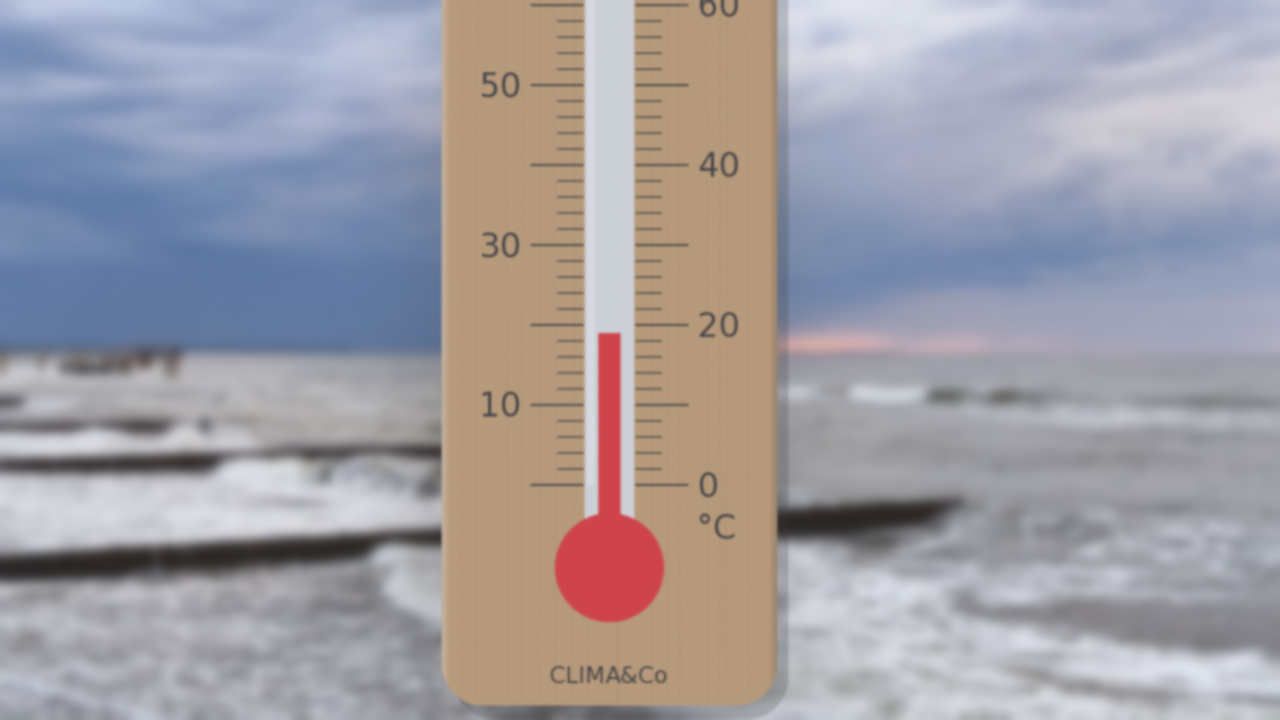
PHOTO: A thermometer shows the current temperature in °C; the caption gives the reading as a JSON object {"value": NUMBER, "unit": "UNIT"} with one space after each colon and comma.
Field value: {"value": 19, "unit": "°C"}
